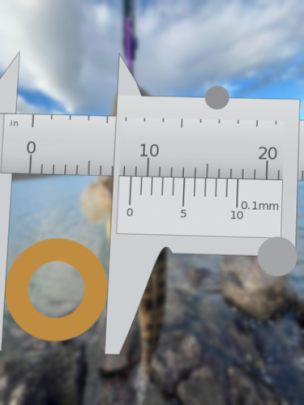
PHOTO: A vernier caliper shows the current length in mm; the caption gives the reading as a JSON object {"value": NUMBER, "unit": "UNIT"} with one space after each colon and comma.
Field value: {"value": 8.6, "unit": "mm"}
